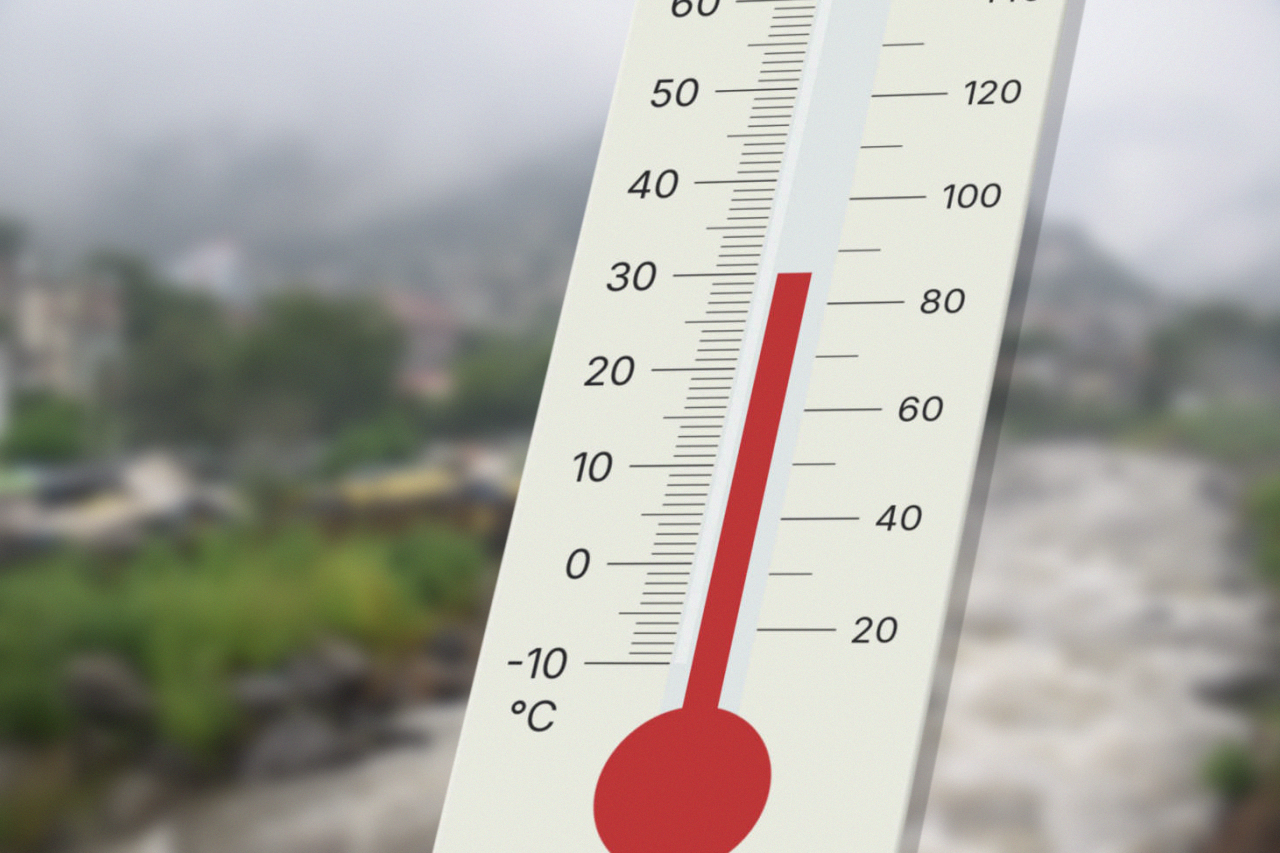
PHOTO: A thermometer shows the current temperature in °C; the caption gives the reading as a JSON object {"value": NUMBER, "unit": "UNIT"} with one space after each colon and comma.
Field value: {"value": 30, "unit": "°C"}
